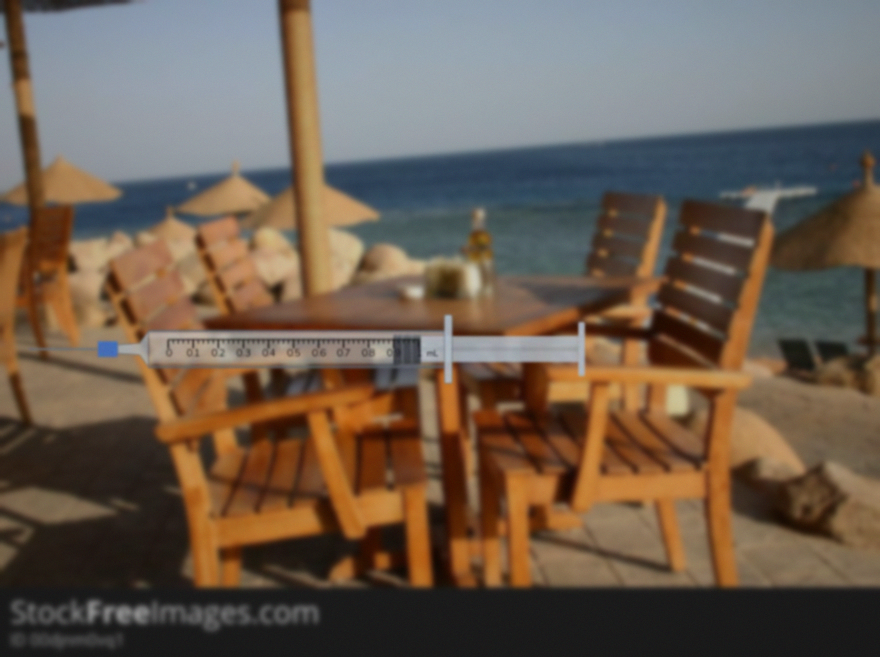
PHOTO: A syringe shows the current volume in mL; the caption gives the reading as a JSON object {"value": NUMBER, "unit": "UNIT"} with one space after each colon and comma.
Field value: {"value": 0.9, "unit": "mL"}
